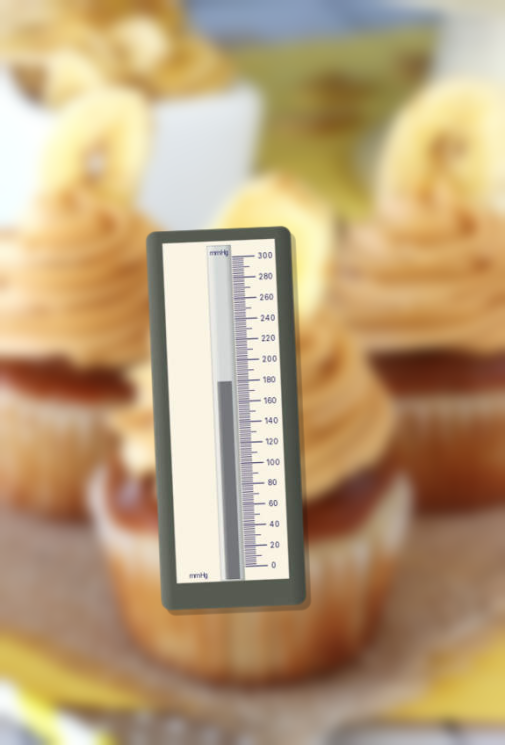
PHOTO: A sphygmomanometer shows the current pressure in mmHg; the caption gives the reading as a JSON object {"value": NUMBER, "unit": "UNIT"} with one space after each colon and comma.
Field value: {"value": 180, "unit": "mmHg"}
